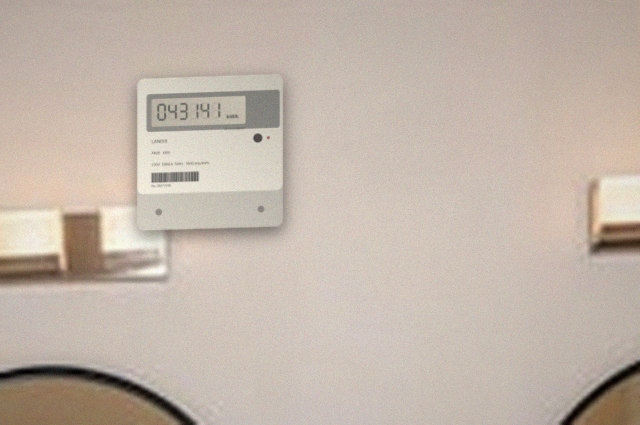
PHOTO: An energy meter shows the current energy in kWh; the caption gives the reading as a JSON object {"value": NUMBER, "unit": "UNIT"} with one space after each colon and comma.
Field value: {"value": 43141, "unit": "kWh"}
